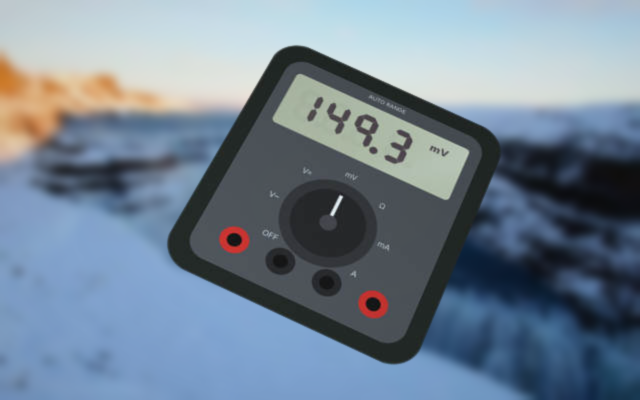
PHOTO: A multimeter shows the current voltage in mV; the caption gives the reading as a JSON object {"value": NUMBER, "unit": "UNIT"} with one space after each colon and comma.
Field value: {"value": 149.3, "unit": "mV"}
